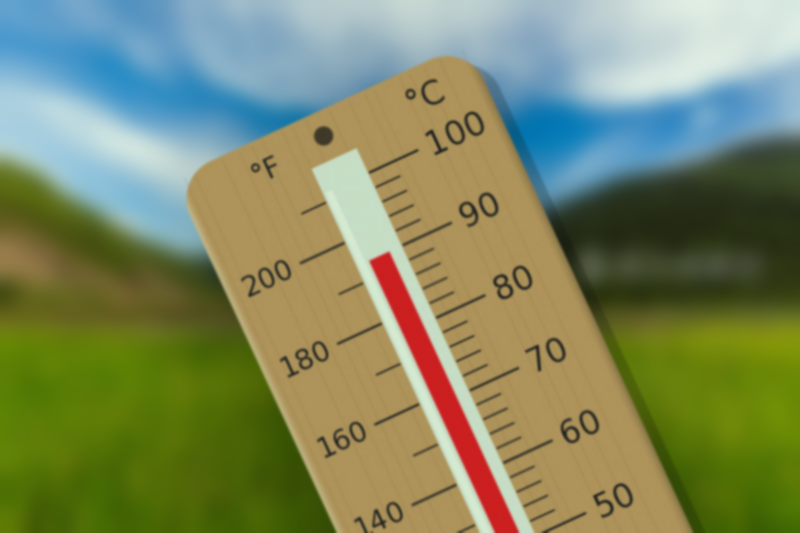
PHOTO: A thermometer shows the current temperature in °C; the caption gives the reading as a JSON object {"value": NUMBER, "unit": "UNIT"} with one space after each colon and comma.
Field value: {"value": 90, "unit": "°C"}
